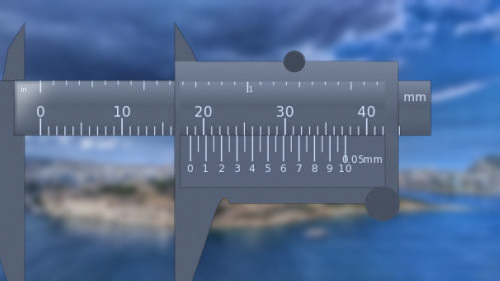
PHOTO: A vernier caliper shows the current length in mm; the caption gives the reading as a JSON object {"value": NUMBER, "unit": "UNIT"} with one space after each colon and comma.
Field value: {"value": 18.4, "unit": "mm"}
